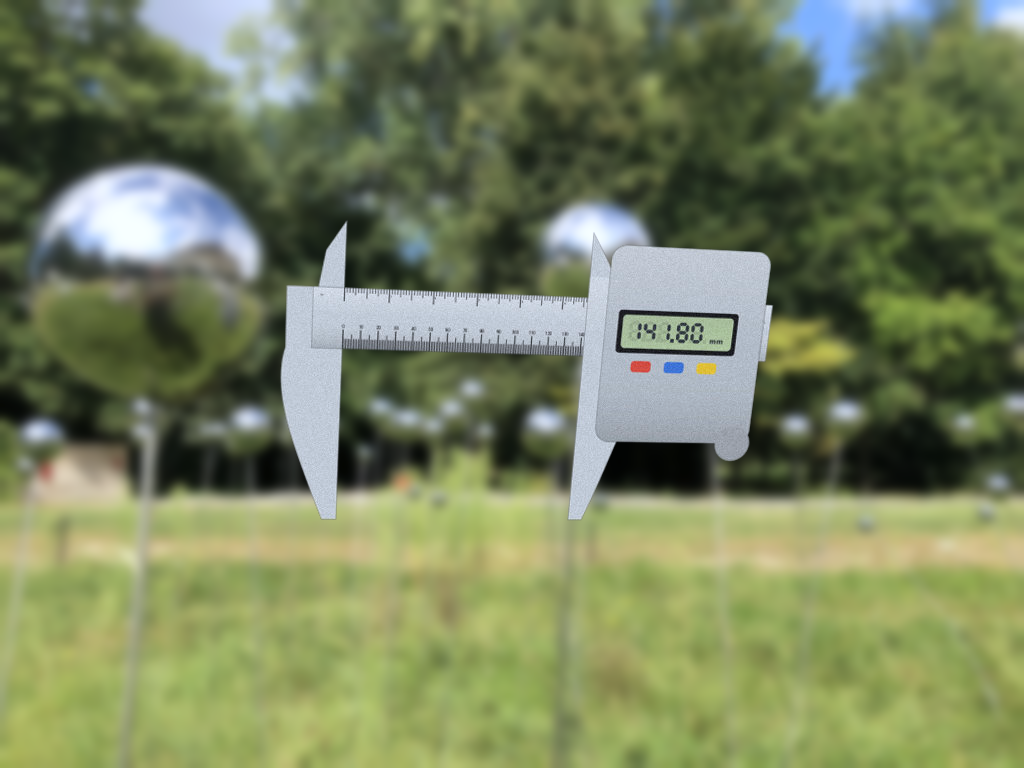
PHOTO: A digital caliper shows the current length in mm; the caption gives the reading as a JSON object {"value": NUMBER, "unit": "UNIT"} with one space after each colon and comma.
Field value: {"value": 141.80, "unit": "mm"}
